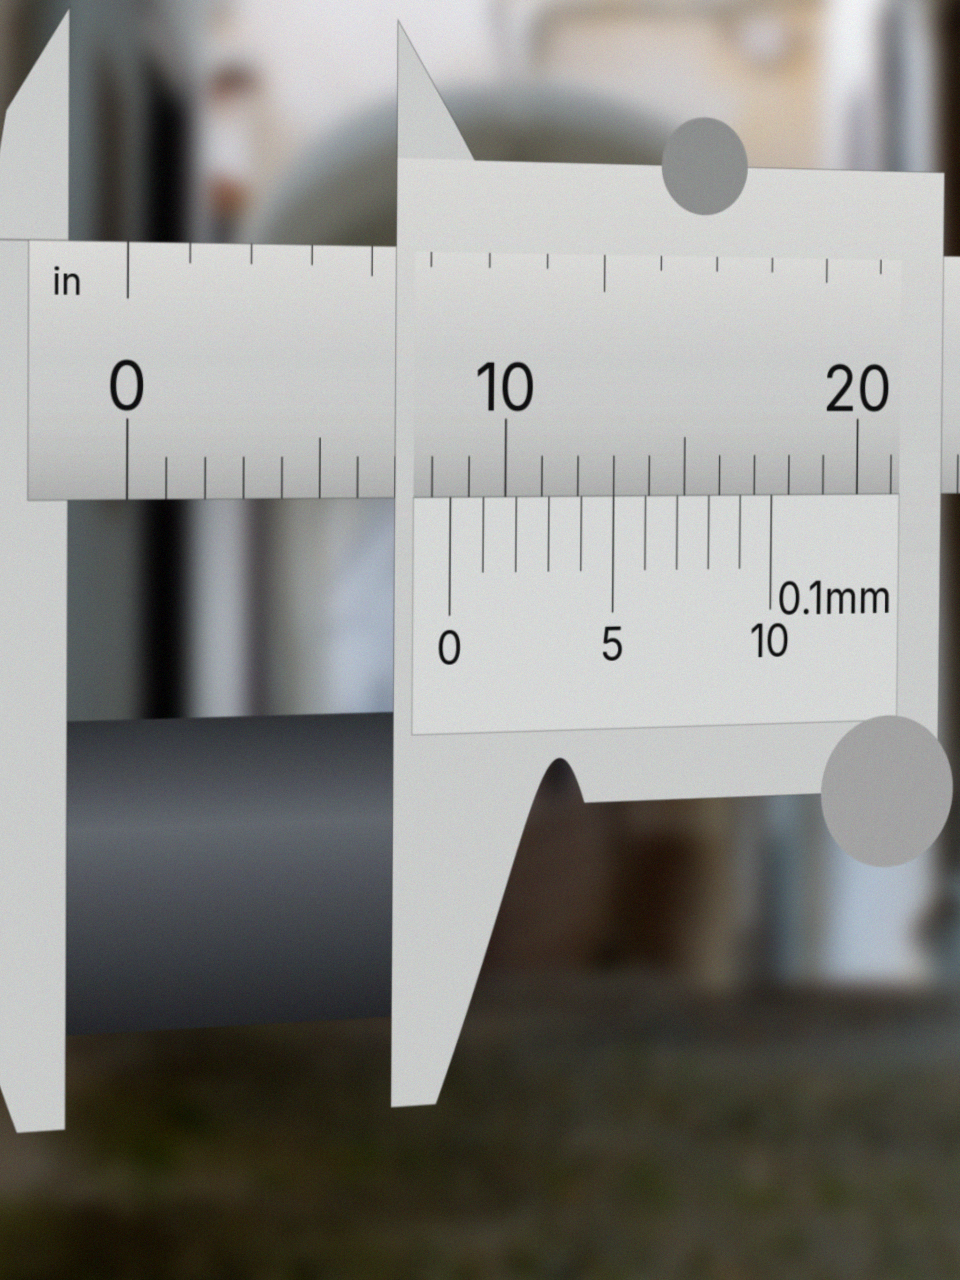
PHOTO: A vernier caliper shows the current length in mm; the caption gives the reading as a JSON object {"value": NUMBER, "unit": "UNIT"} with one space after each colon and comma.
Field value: {"value": 8.5, "unit": "mm"}
